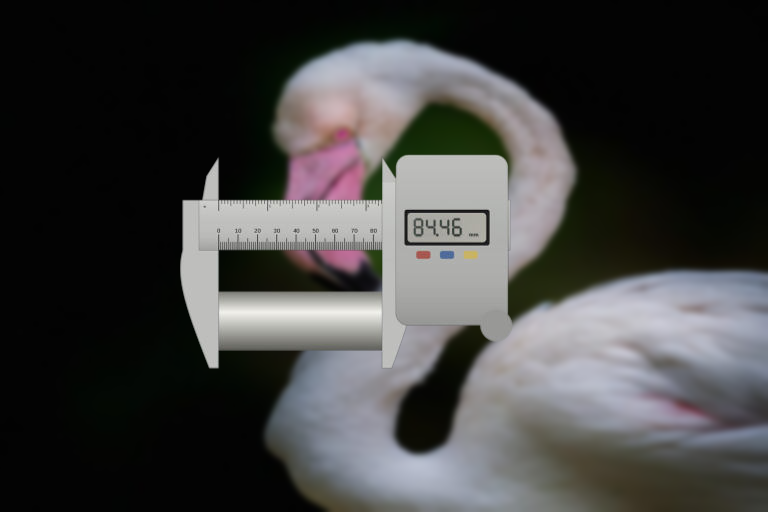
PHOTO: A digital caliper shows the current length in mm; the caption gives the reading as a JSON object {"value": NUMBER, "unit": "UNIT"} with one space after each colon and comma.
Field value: {"value": 84.46, "unit": "mm"}
